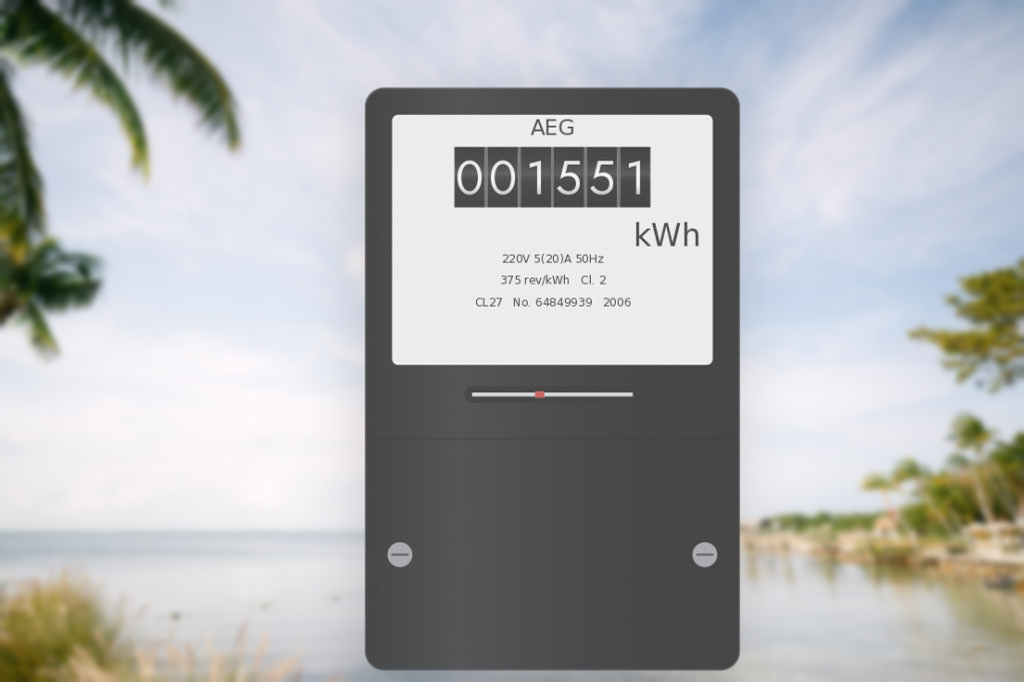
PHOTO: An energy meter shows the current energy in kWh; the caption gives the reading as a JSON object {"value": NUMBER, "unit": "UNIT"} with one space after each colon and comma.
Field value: {"value": 1551, "unit": "kWh"}
